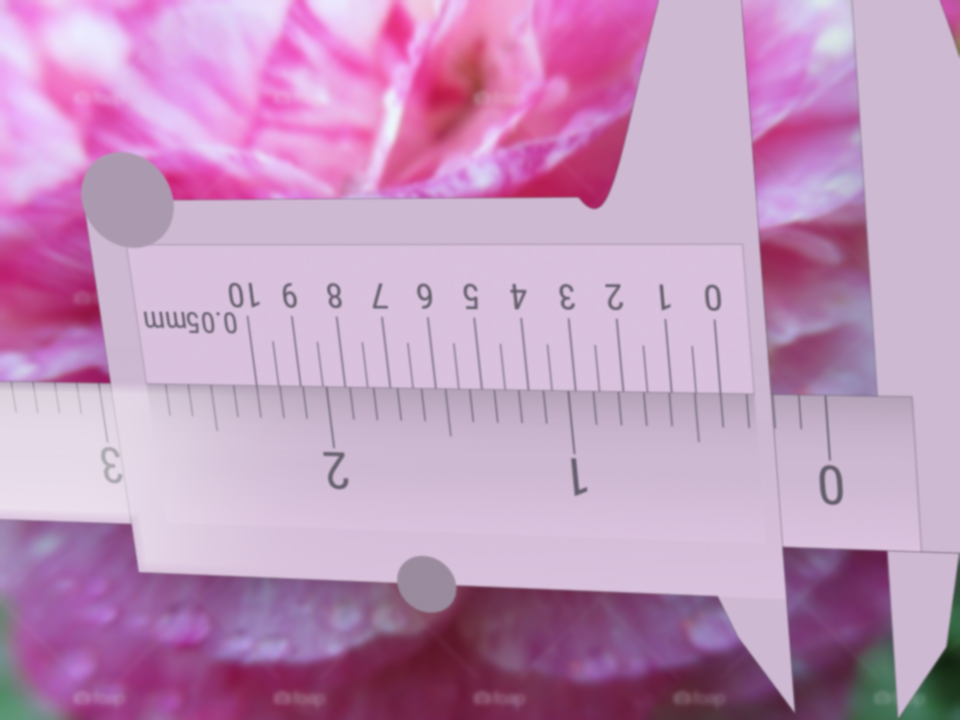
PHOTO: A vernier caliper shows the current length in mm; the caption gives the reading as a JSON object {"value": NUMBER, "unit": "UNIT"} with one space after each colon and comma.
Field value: {"value": 4.0, "unit": "mm"}
